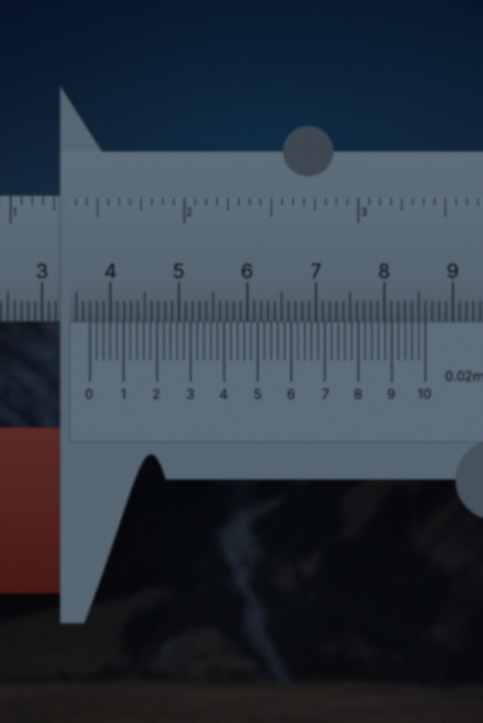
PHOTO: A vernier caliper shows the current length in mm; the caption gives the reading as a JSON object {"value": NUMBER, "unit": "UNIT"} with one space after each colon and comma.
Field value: {"value": 37.0, "unit": "mm"}
